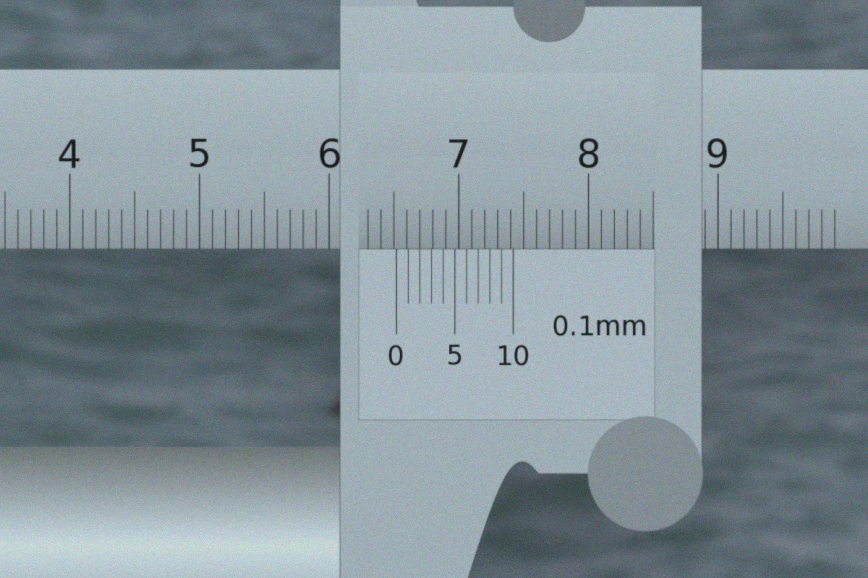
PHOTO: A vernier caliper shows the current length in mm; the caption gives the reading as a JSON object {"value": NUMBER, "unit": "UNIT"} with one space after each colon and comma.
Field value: {"value": 65.2, "unit": "mm"}
